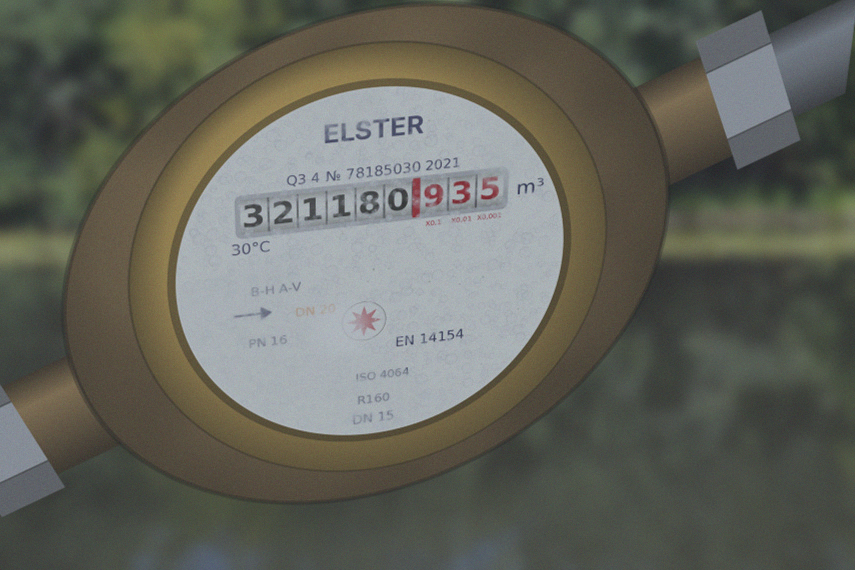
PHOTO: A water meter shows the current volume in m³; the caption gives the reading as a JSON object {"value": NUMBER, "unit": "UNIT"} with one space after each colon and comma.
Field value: {"value": 321180.935, "unit": "m³"}
